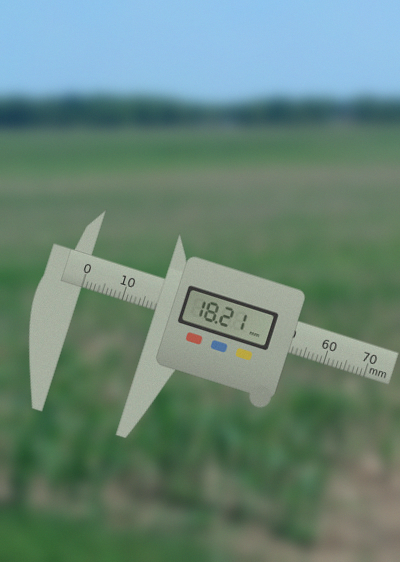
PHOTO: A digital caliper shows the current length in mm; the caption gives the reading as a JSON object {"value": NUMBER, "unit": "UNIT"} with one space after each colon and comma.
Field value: {"value": 18.21, "unit": "mm"}
